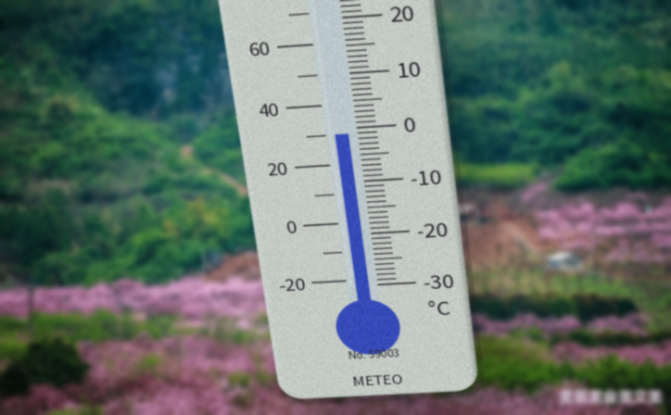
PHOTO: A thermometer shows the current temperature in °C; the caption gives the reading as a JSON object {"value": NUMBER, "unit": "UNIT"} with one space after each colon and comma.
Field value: {"value": -1, "unit": "°C"}
